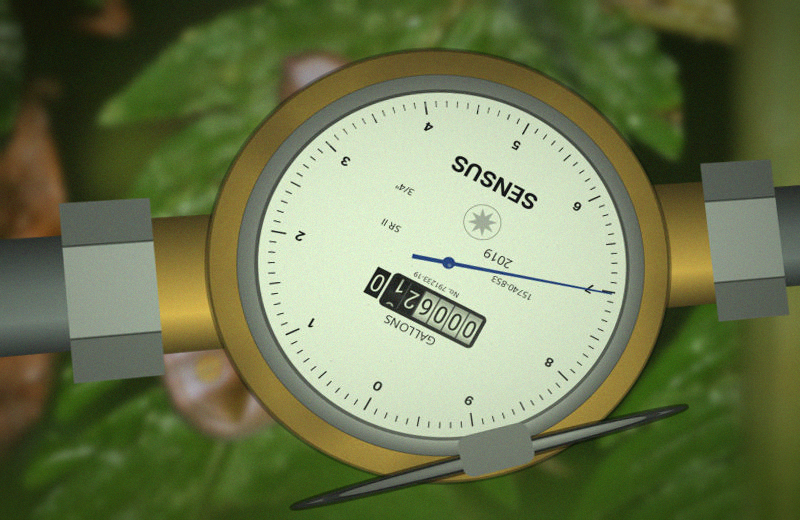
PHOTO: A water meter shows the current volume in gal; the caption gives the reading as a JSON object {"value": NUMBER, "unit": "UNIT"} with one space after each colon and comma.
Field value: {"value": 6207.0, "unit": "gal"}
